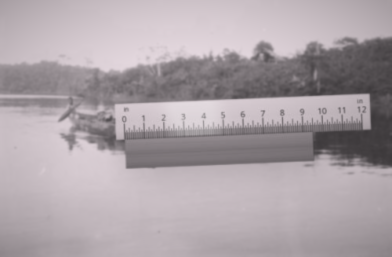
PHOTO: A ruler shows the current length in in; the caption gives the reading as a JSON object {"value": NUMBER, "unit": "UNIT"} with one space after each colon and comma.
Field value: {"value": 9.5, "unit": "in"}
